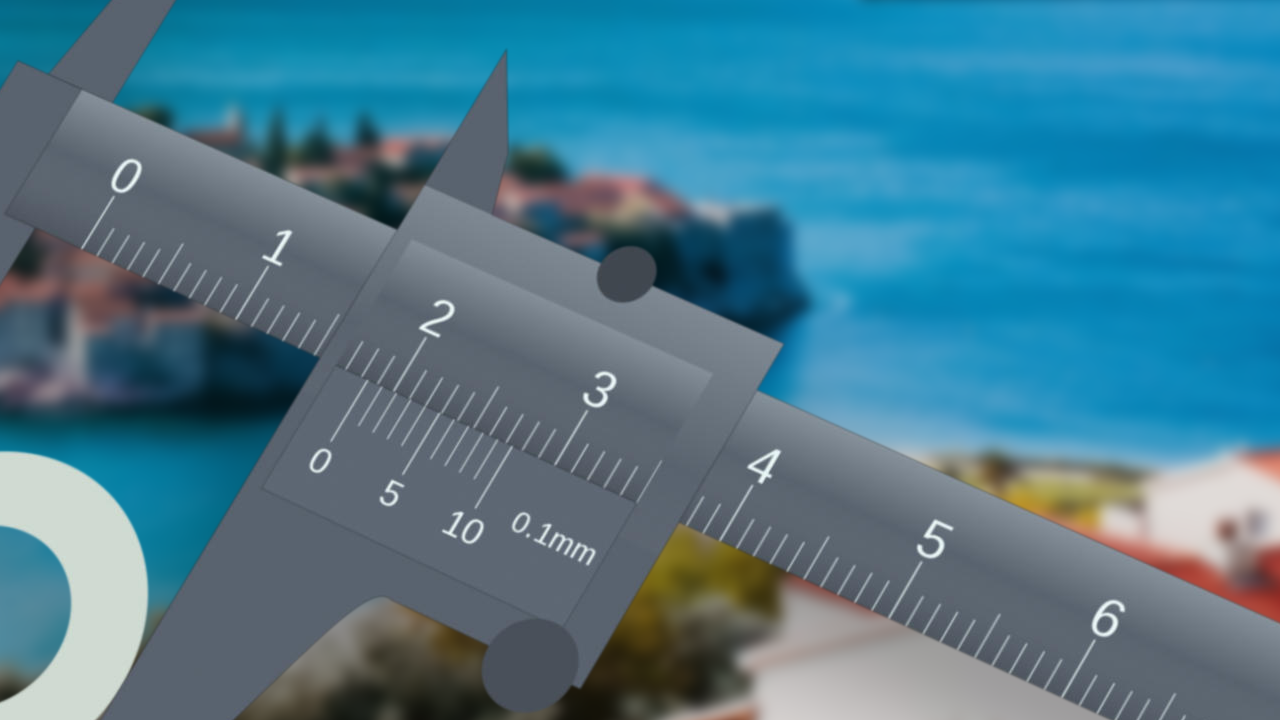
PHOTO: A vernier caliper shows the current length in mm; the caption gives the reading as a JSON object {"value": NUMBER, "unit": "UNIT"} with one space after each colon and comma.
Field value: {"value": 18.4, "unit": "mm"}
